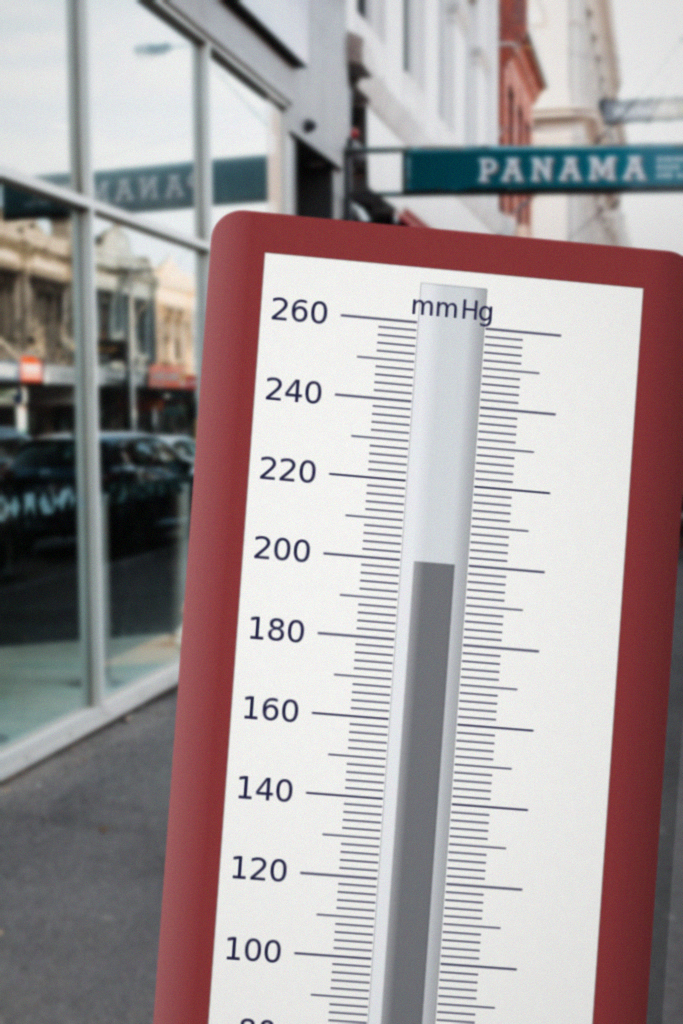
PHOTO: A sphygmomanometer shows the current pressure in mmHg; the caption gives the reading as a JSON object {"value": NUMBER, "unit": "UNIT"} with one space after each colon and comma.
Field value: {"value": 200, "unit": "mmHg"}
